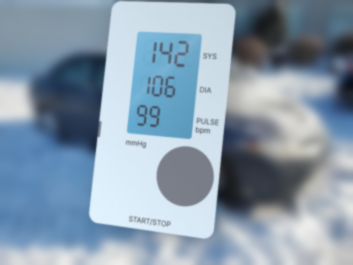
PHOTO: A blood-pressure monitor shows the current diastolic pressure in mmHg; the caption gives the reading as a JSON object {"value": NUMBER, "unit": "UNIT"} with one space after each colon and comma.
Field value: {"value": 106, "unit": "mmHg"}
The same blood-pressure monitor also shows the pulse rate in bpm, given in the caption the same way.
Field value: {"value": 99, "unit": "bpm"}
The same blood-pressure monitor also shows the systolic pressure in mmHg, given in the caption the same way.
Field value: {"value": 142, "unit": "mmHg"}
